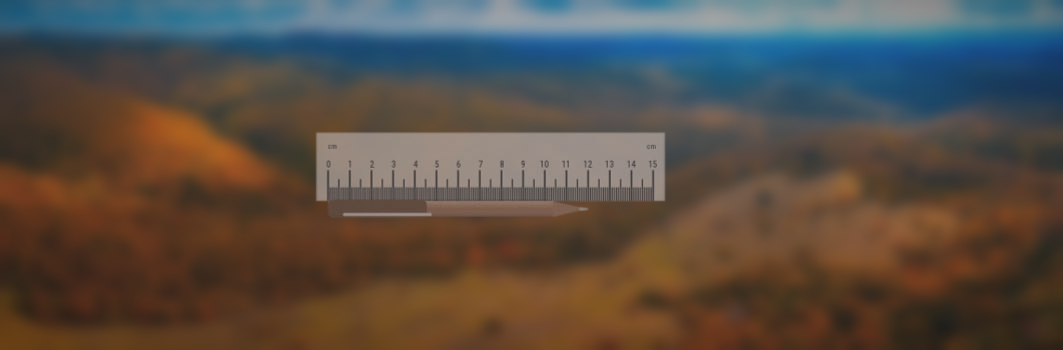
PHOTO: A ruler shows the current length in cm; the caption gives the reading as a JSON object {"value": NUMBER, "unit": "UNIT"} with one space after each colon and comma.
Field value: {"value": 12, "unit": "cm"}
